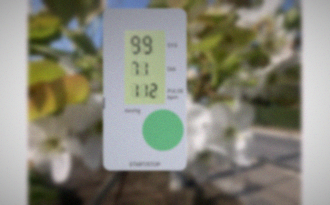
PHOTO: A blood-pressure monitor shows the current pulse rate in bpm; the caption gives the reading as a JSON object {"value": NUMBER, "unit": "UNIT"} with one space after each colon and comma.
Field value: {"value": 112, "unit": "bpm"}
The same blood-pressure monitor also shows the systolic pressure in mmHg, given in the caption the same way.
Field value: {"value": 99, "unit": "mmHg"}
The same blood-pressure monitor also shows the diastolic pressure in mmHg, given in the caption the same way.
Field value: {"value": 71, "unit": "mmHg"}
